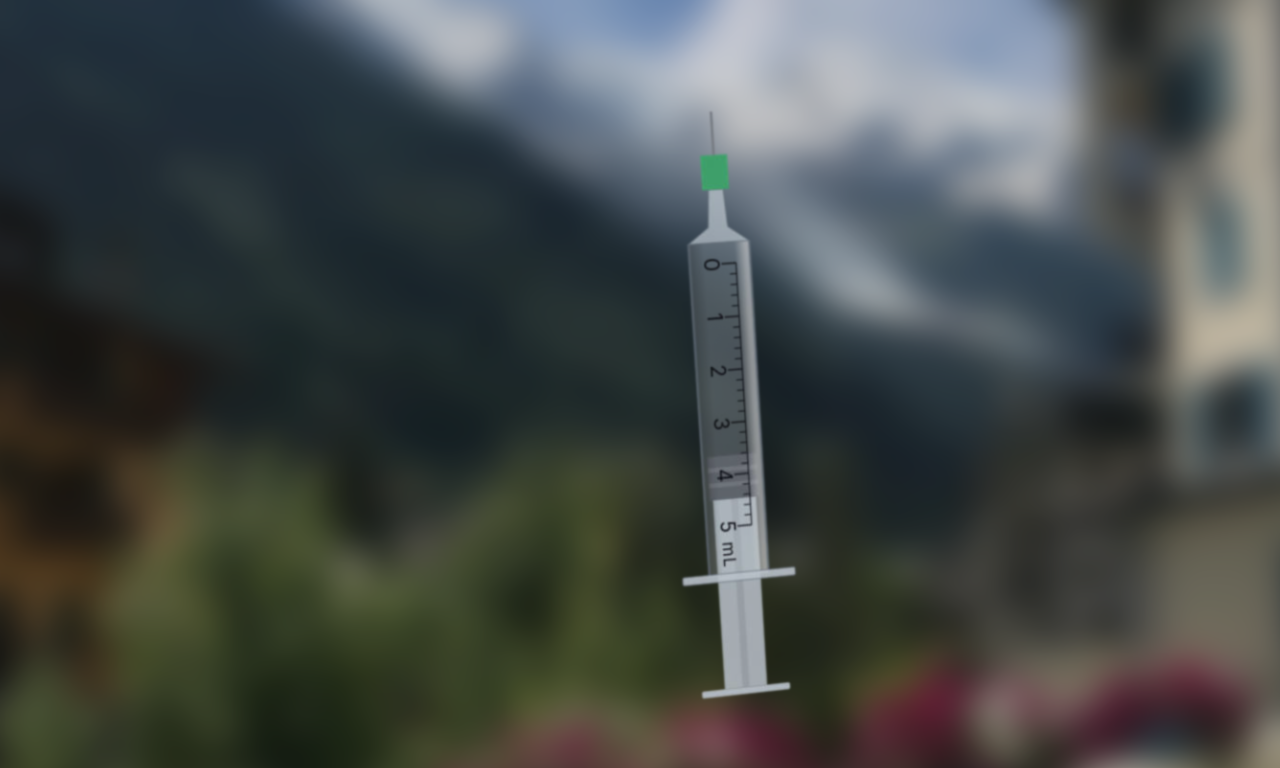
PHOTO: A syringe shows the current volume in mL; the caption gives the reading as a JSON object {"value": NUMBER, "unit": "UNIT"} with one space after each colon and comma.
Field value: {"value": 3.6, "unit": "mL"}
